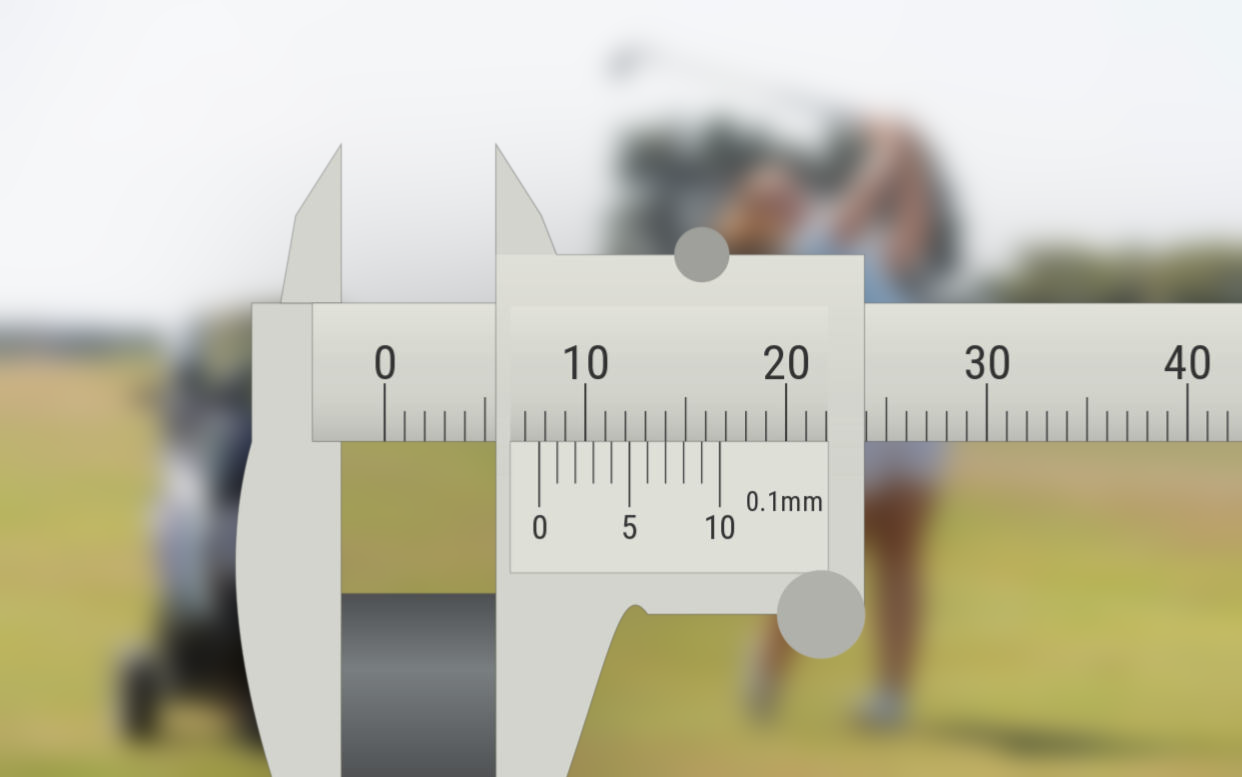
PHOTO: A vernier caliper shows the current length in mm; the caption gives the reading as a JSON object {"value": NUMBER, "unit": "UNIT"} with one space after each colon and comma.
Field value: {"value": 7.7, "unit": "mm"}
